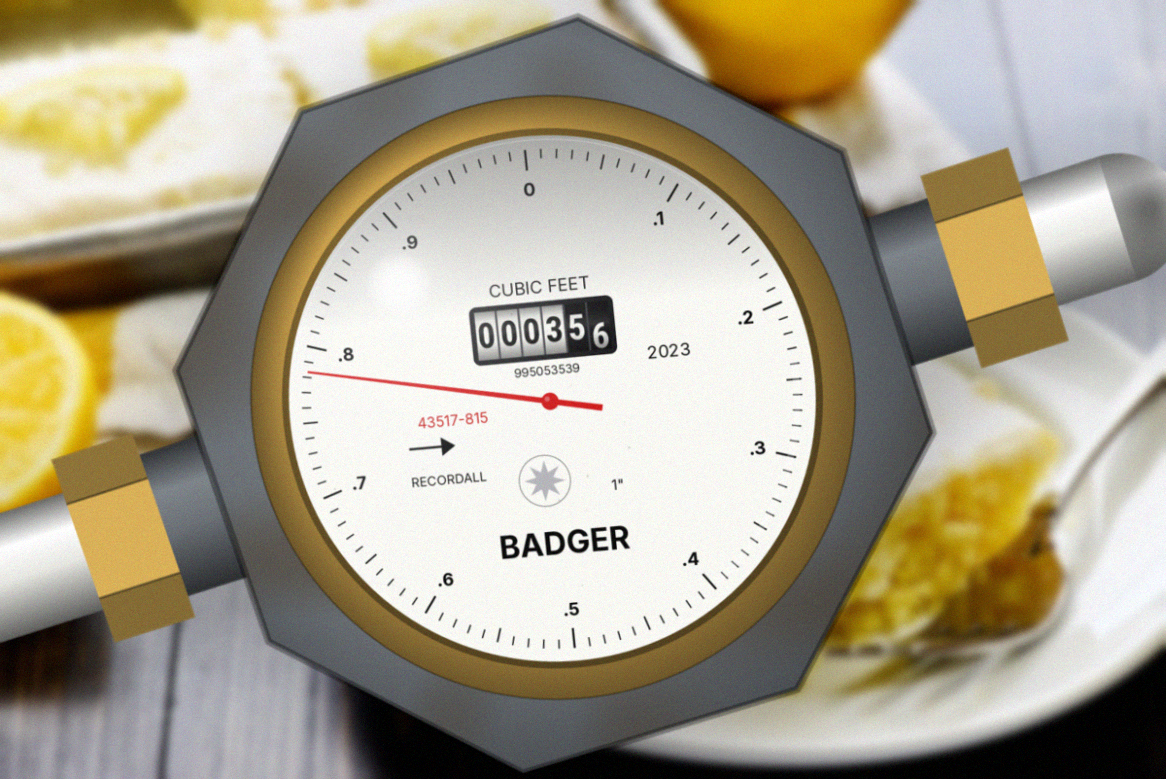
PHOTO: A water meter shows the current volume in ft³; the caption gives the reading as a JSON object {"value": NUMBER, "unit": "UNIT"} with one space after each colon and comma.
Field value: {"value": 355.78, "unit": "ft³"}
